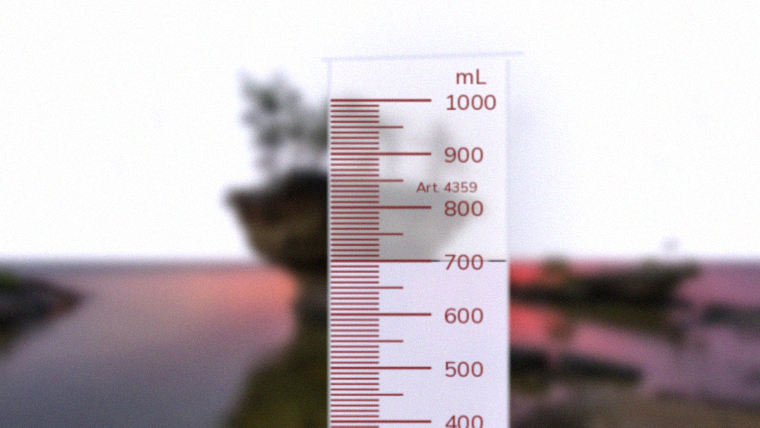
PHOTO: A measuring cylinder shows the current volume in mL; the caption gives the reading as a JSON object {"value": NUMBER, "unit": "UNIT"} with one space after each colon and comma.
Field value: {"value": 700, "unit": "mL"}
